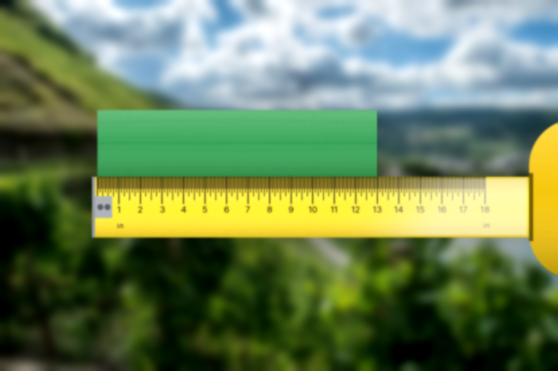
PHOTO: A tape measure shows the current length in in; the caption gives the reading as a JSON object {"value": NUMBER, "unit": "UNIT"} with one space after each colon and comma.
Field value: {"value": 13, "unit": "in"}
